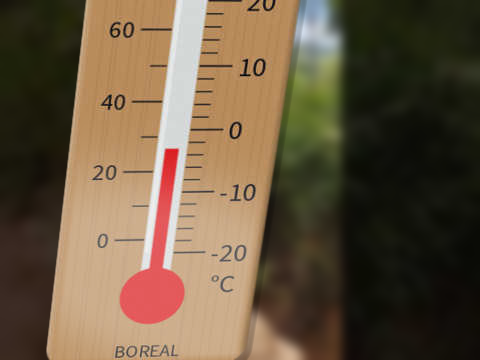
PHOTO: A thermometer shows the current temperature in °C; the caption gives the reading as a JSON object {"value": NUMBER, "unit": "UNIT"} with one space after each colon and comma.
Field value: {"value": -3, "unit": "°C"}
